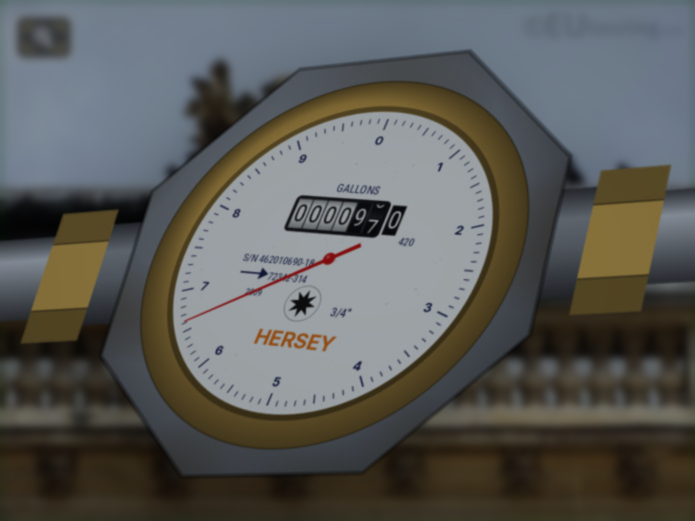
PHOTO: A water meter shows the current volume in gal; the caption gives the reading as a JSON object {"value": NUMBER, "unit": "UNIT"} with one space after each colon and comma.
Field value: {"value": 966.6, "unit": "gal"}
